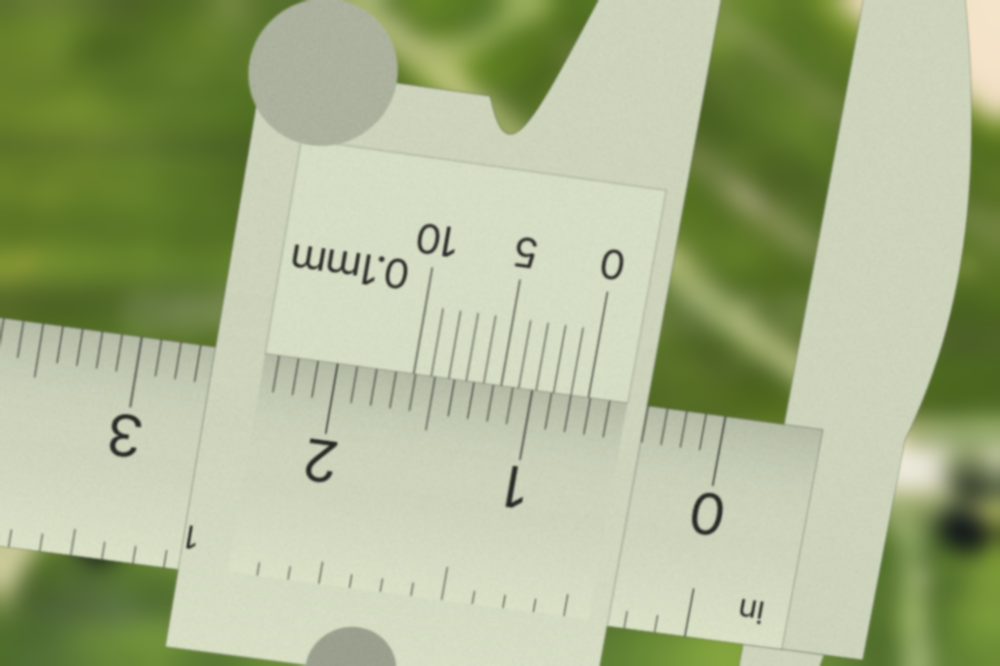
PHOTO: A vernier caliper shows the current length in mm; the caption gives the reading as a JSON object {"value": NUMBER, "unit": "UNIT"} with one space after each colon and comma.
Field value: {"value": 7.1, "unit": "mm"}
